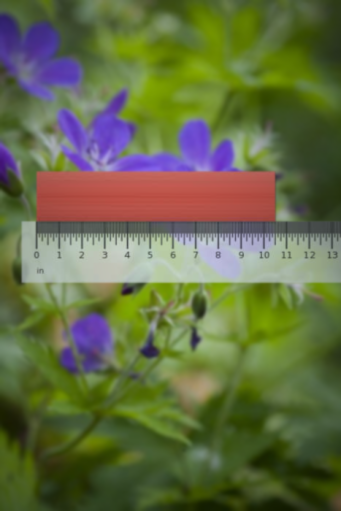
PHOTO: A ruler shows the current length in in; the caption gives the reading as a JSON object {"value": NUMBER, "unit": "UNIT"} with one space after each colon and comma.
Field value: {"value": 10.5, "unit": "in"}
